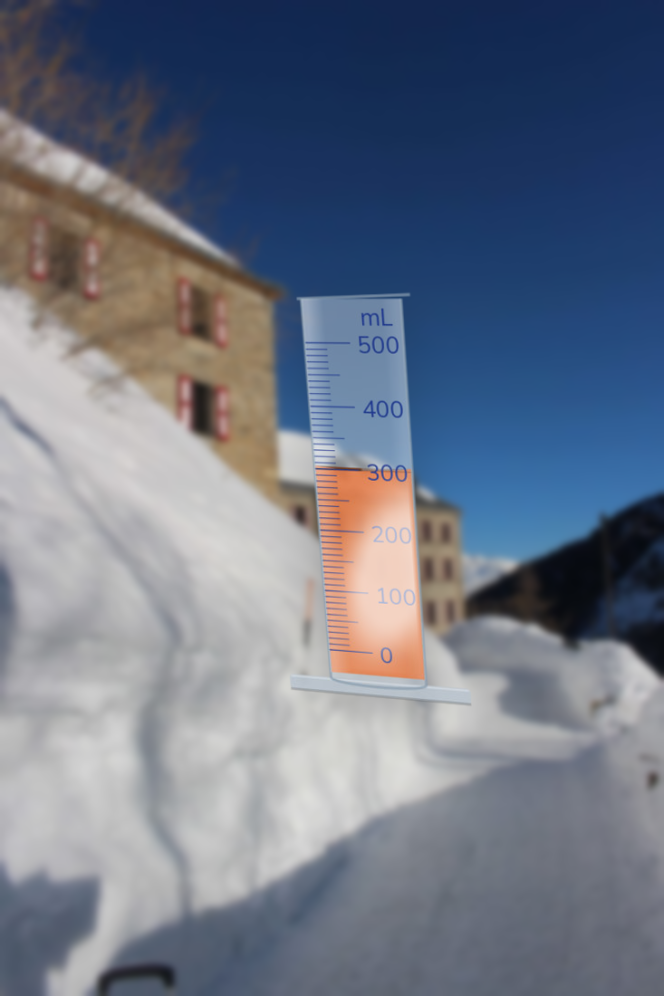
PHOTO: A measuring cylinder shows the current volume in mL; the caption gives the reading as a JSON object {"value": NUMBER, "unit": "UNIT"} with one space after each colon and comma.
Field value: {"value": 300, "unit": "mL"}
